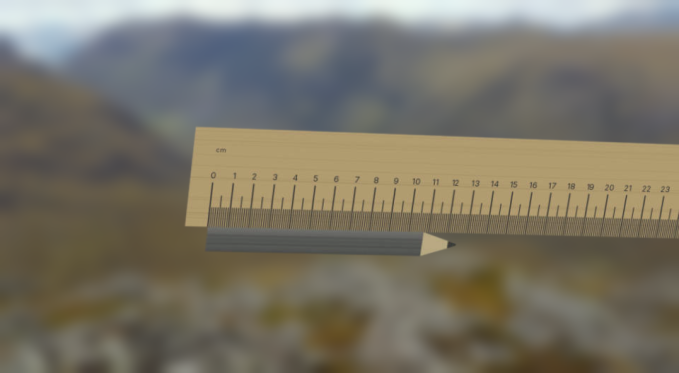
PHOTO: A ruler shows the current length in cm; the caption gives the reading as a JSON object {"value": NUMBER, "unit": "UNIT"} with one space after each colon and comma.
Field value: {"value": 12.5, "unit": "cm"}
